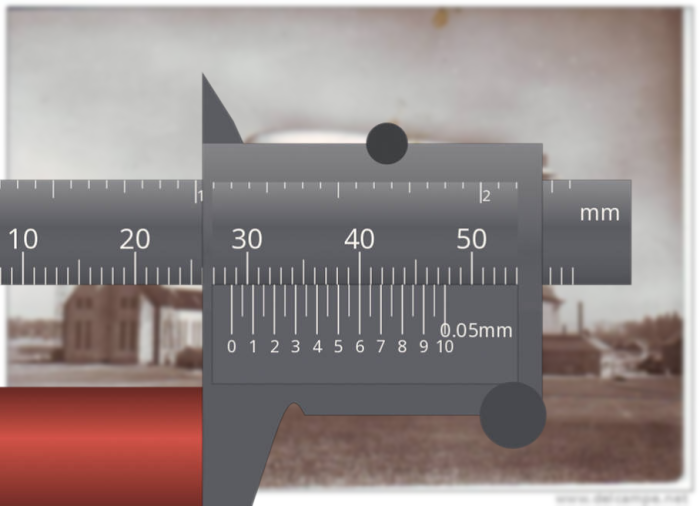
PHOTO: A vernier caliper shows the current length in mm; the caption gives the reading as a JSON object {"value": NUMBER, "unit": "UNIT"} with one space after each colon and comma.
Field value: {"value": 28.6, "unit": "mm"}
